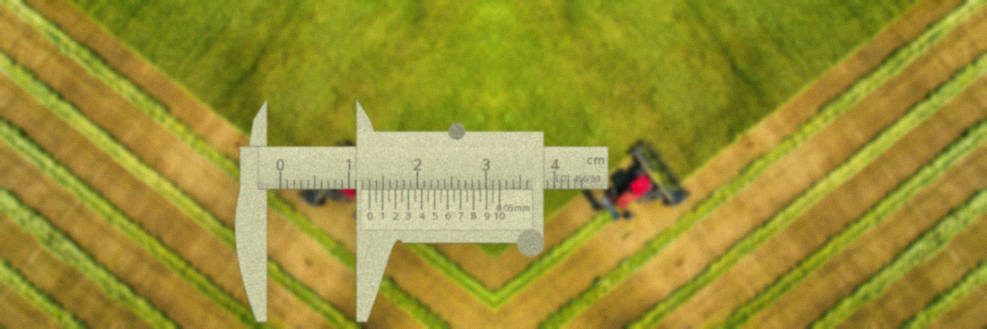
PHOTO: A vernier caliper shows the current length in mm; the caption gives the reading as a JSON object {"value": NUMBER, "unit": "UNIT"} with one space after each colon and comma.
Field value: {"value": 13.0, "unit": "mm"}
